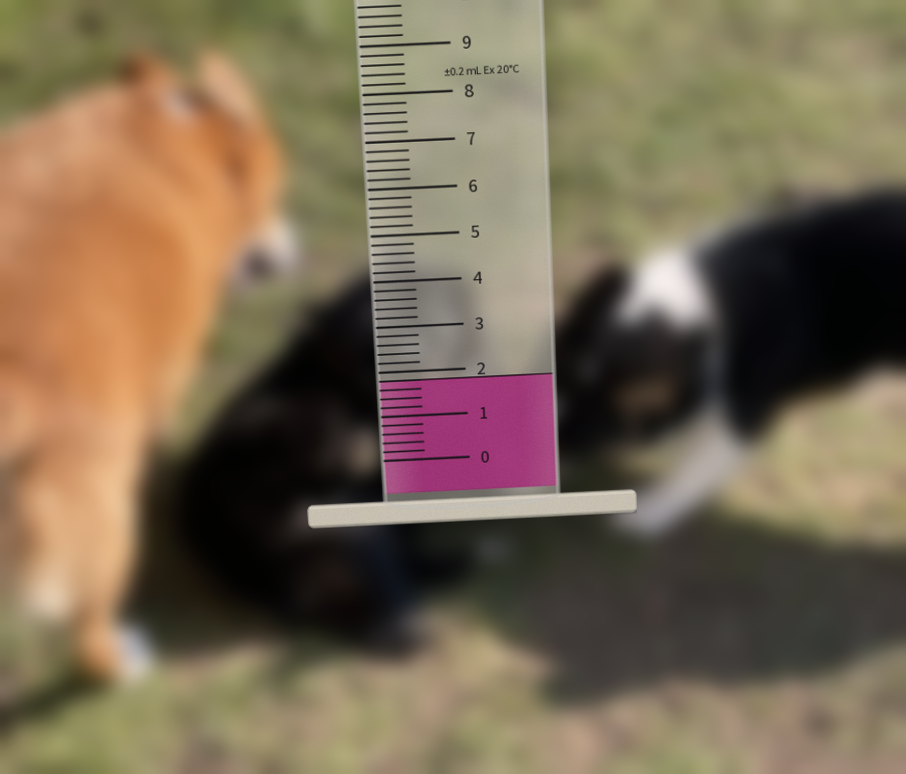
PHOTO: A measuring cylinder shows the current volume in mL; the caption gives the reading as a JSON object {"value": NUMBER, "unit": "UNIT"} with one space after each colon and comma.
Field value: {"value": 1.8, "unit": "mL"}
